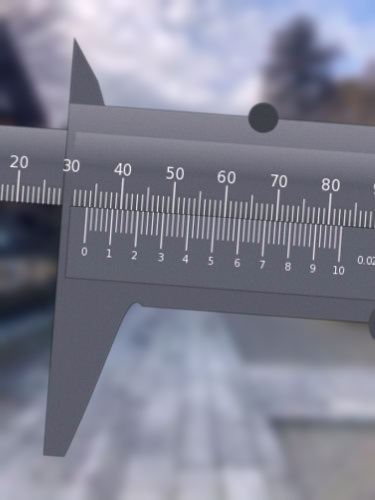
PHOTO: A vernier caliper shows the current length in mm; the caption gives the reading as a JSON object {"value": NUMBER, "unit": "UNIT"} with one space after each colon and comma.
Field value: {"value": 33.5, "unit": "mm"}
